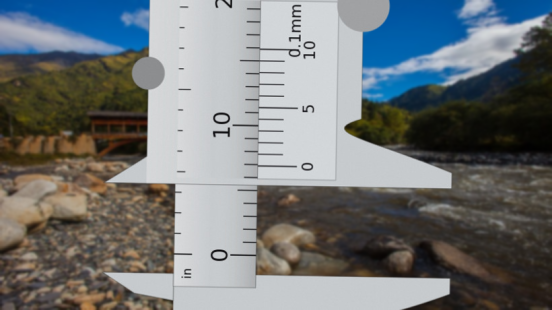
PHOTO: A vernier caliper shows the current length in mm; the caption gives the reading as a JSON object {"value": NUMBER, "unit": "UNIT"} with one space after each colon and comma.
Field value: {"value": 6.9, "unit": "mm"}
